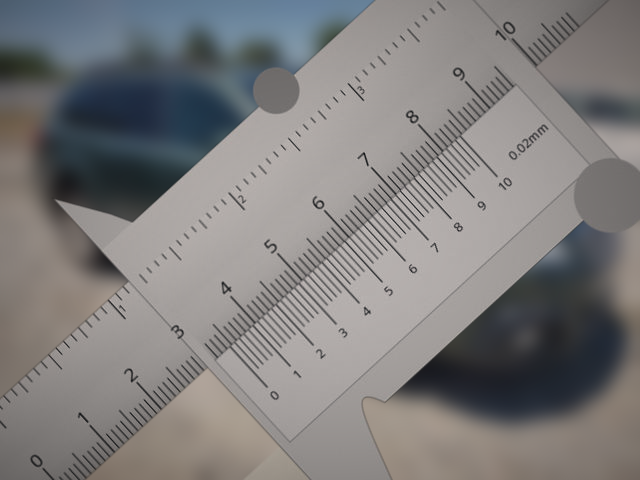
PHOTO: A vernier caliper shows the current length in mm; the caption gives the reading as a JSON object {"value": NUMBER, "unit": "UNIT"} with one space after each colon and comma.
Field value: {"value": 34.6, "unit": "mm"}
